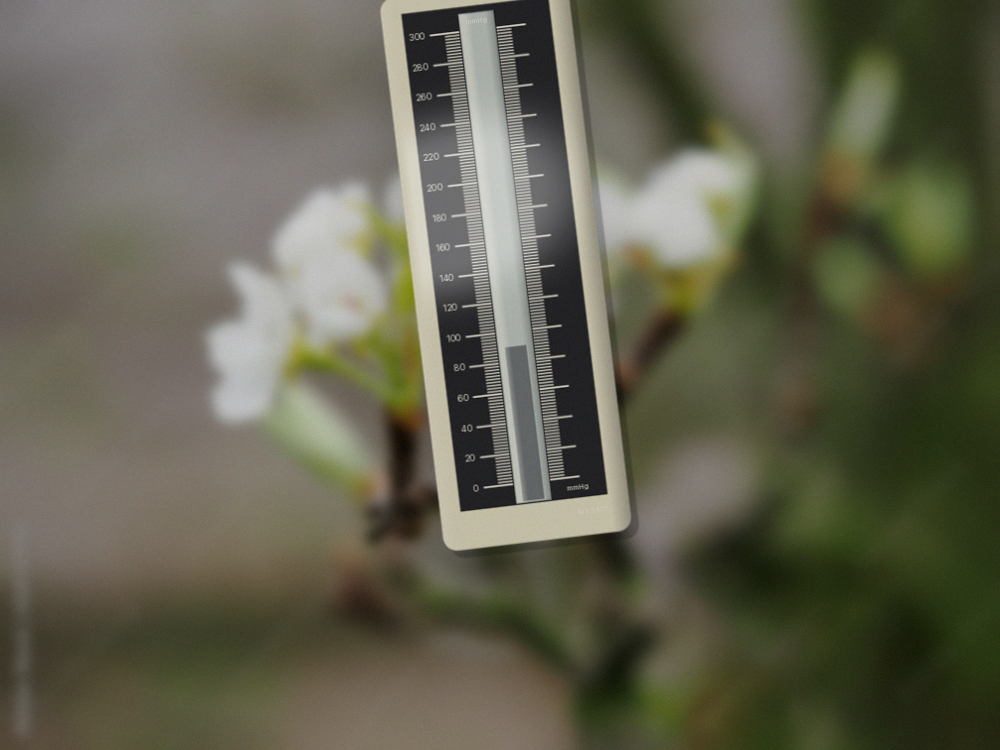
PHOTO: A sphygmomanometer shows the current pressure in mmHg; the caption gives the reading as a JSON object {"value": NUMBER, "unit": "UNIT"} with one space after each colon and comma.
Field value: {"value": 90, "unit": "mmHg"}
